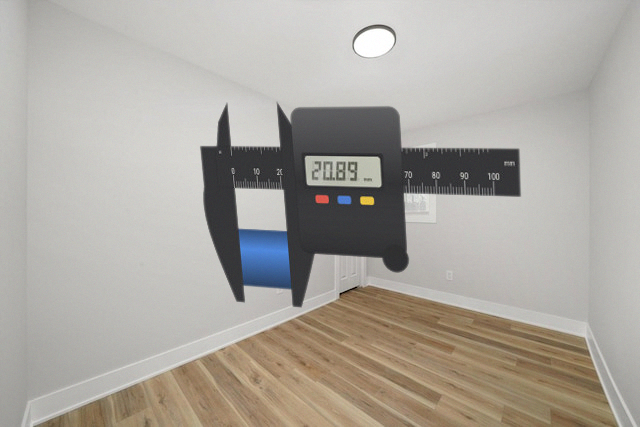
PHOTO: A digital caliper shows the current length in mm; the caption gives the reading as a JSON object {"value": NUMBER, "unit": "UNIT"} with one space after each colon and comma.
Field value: {"value": 20.89, "unit": "mm"}
